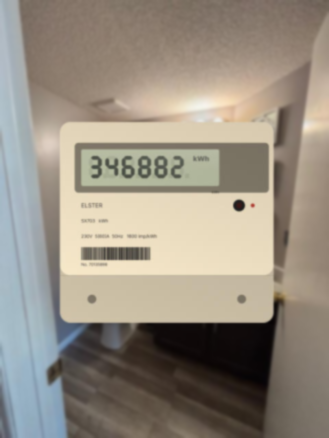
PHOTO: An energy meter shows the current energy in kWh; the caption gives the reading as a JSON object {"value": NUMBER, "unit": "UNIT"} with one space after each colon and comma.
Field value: {"value": 346882, "unit": "kWh"}
